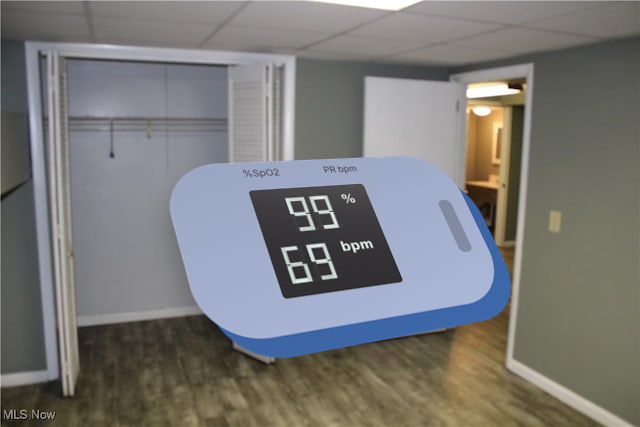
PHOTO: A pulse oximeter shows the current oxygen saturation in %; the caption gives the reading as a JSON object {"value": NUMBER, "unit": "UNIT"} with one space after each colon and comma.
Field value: {"value": 99, "unit": "%"}
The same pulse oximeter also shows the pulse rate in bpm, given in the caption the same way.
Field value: {"value": 69, "unit": "bpm"}
